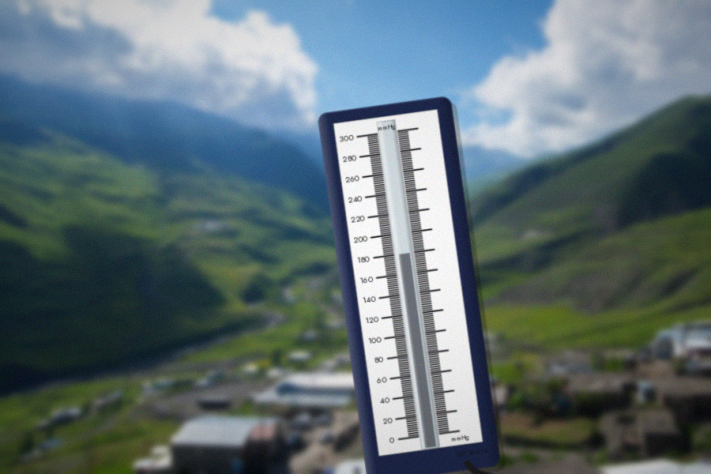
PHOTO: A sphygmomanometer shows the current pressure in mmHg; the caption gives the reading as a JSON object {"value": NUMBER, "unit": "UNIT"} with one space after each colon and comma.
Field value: {"value": 180, "unit": "mmHg"}
